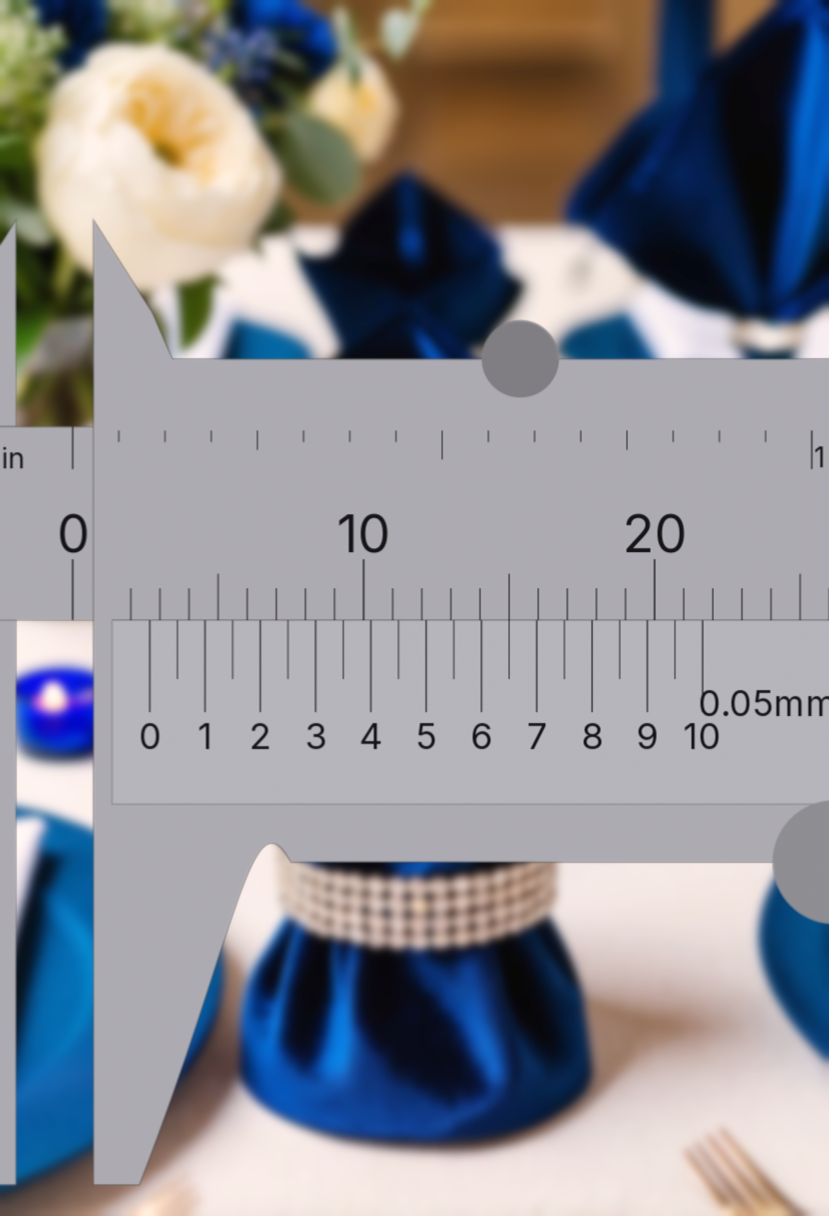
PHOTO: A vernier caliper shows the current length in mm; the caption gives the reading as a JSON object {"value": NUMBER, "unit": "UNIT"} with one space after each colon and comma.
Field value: {"value": 2.65, "unit": "mm"}
